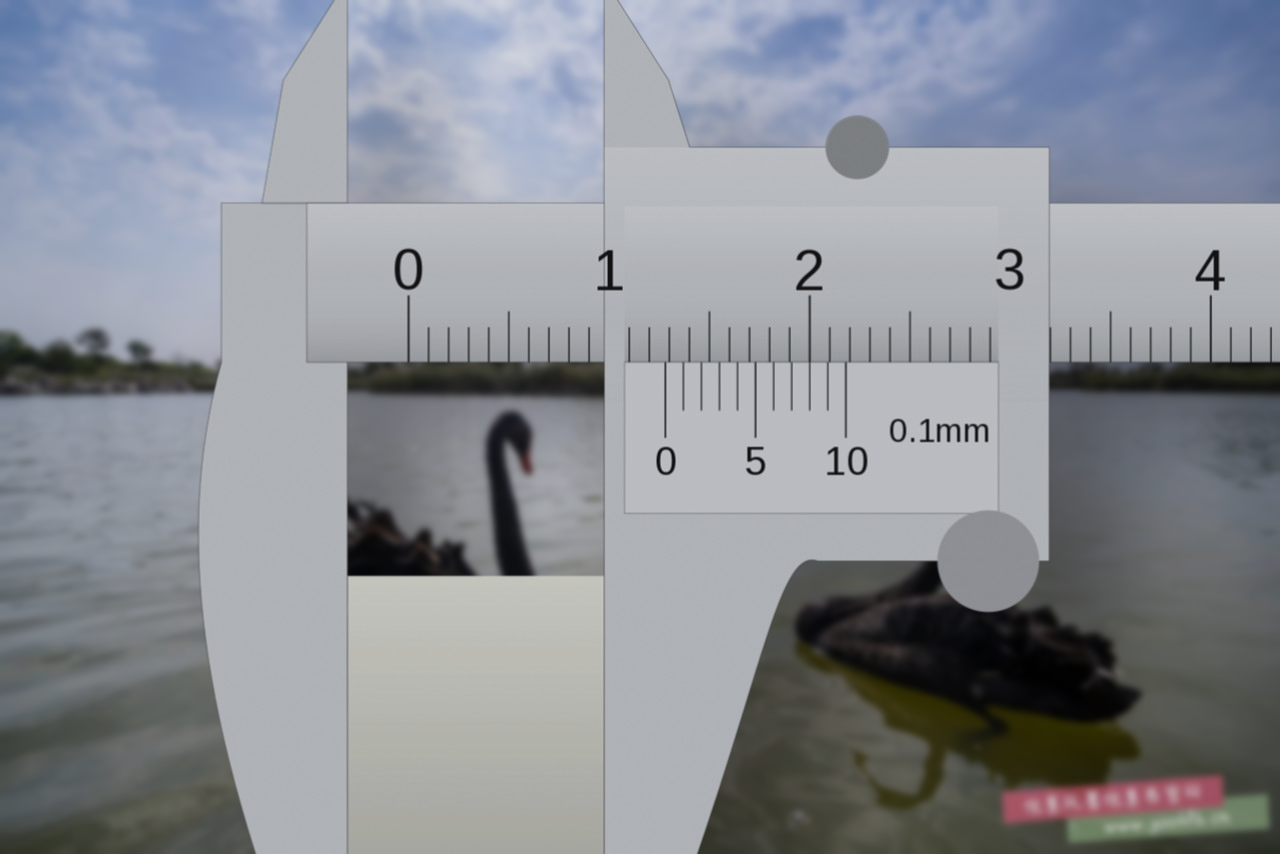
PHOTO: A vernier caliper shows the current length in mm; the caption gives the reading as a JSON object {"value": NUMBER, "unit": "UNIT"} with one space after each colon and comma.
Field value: {"value": 12.8, "unit": "mm"}
